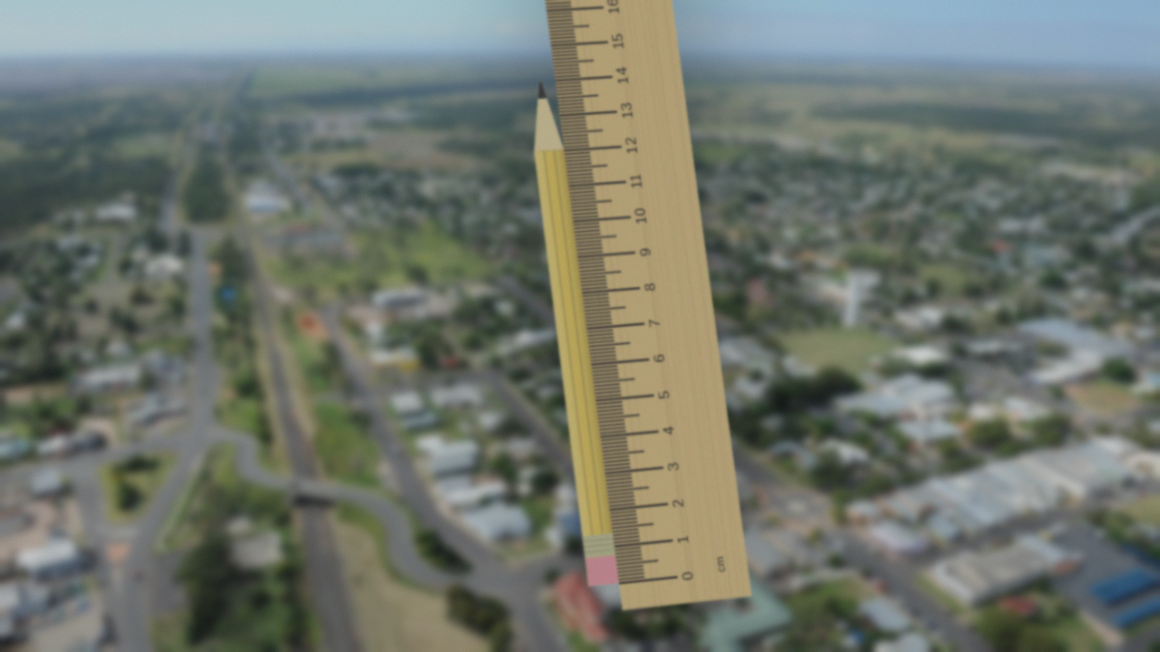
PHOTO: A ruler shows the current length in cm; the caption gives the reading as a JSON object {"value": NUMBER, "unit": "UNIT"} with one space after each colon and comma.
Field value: {"value": 14, "unit": "cm"}
